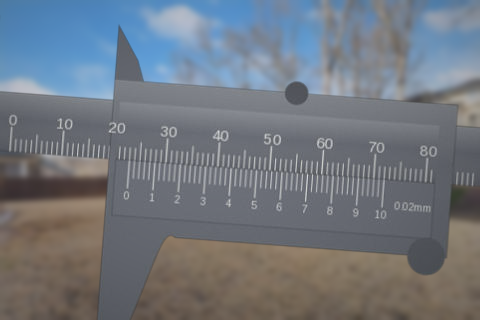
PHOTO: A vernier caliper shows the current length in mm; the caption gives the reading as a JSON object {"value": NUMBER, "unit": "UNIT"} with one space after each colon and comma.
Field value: {"value": 23.0, "unit": "mm"}
